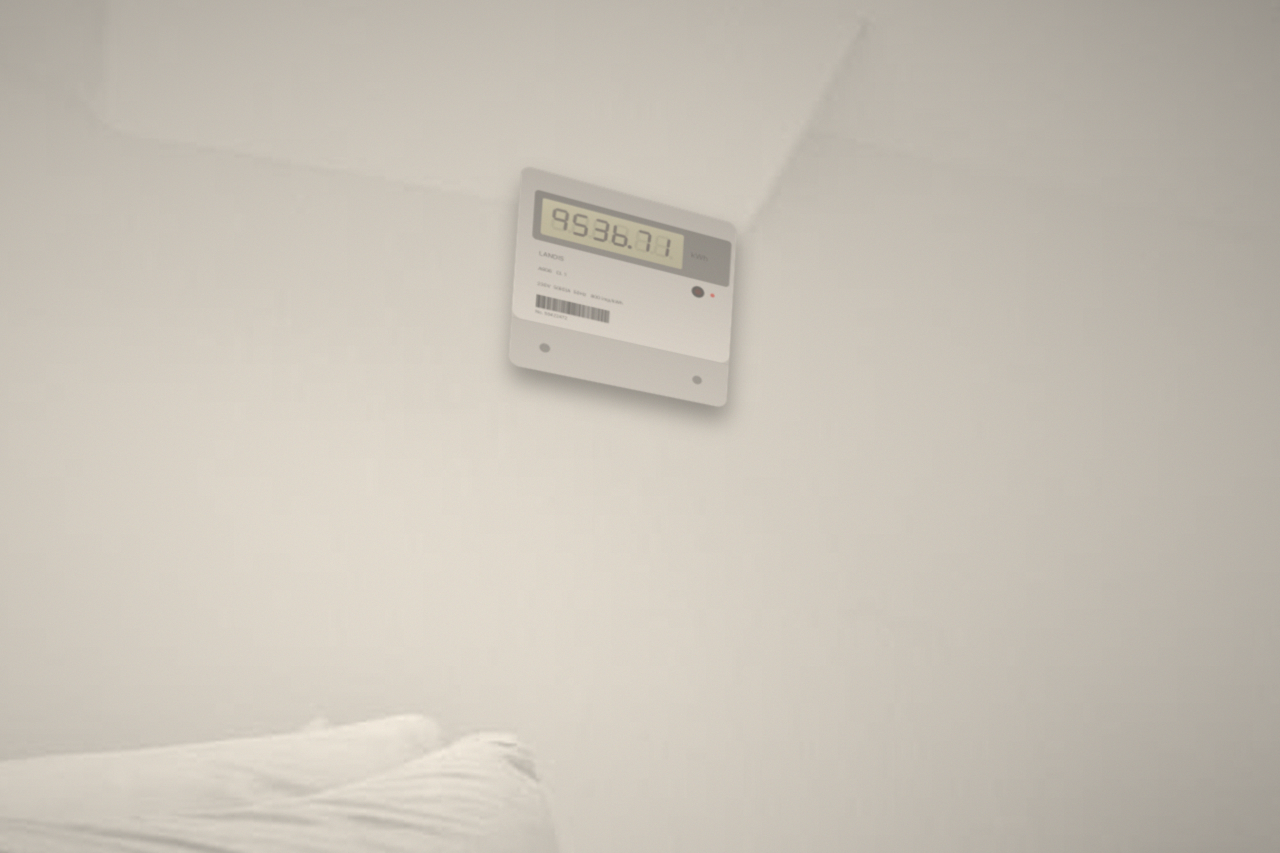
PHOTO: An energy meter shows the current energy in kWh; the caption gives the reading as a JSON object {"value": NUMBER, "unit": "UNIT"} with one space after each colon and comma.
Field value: {"value": 9536.71, "unit": "kWh"}
